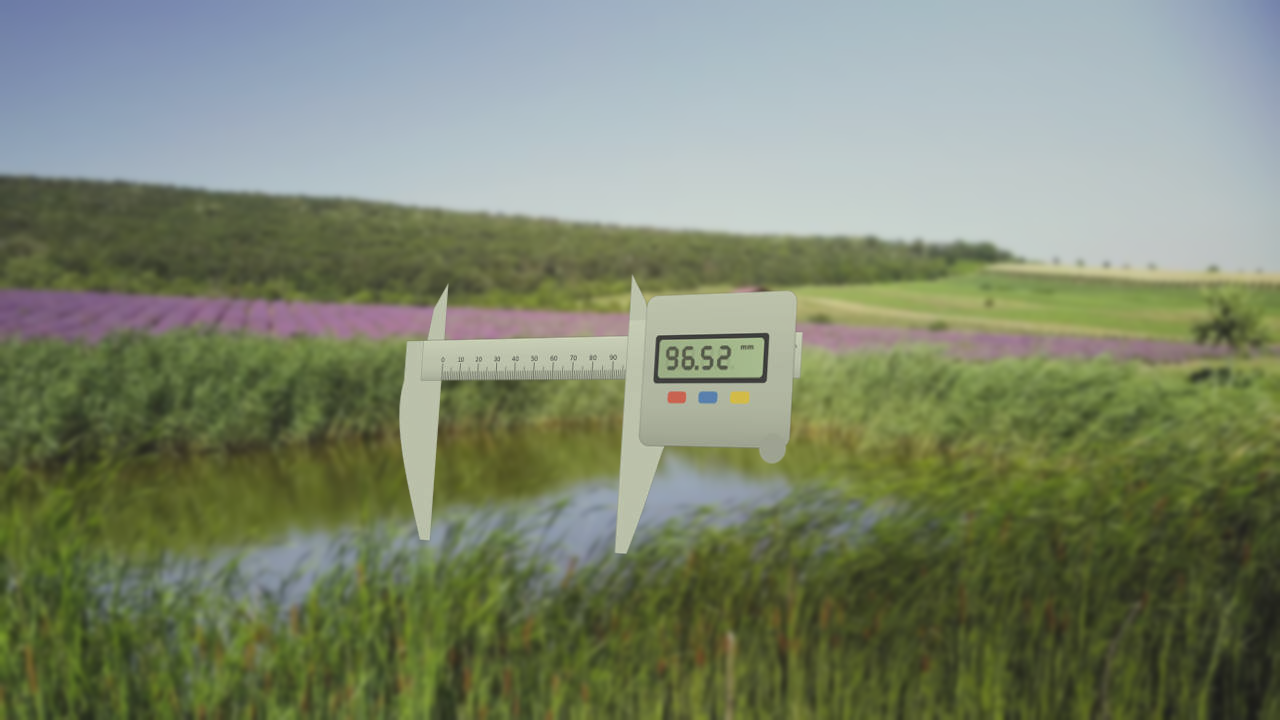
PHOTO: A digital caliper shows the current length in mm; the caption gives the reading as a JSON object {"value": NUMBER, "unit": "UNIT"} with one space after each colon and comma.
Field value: {"value": 96.52, "unit": "mm"}
